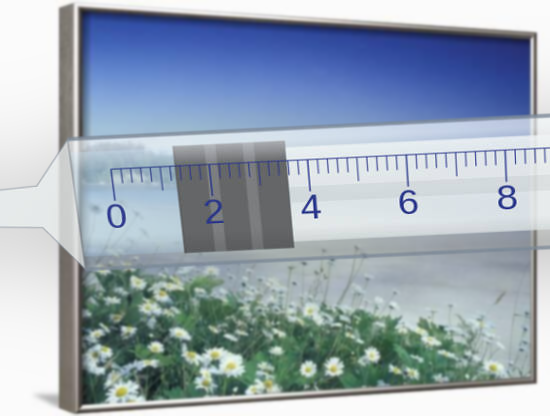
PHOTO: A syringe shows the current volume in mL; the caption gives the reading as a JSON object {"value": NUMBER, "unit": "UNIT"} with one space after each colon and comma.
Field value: {"value": 1.3, "unit": "mL"}
